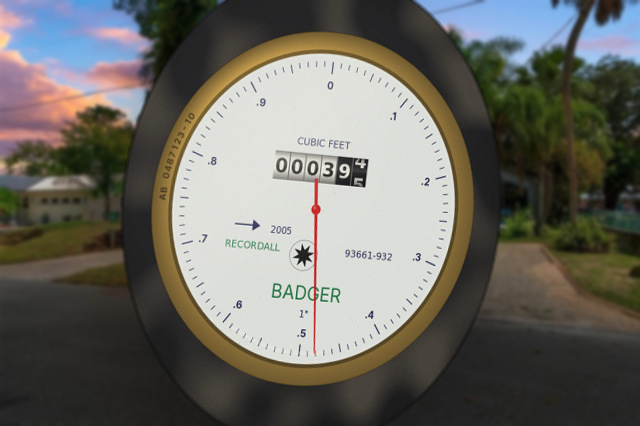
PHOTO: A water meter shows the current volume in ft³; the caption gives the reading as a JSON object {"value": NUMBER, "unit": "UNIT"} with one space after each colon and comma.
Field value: {"value": 394.48, "unit": "ft³"}
